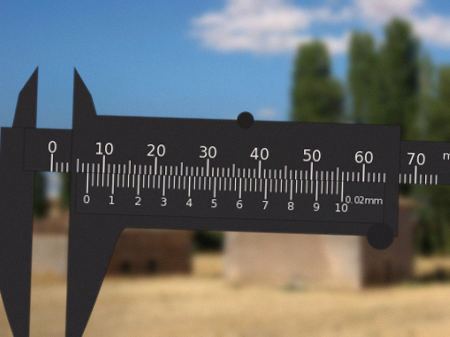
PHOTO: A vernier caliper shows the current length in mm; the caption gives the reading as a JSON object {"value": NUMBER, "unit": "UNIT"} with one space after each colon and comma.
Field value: {"value": 7.0, "unit": "mm"}
